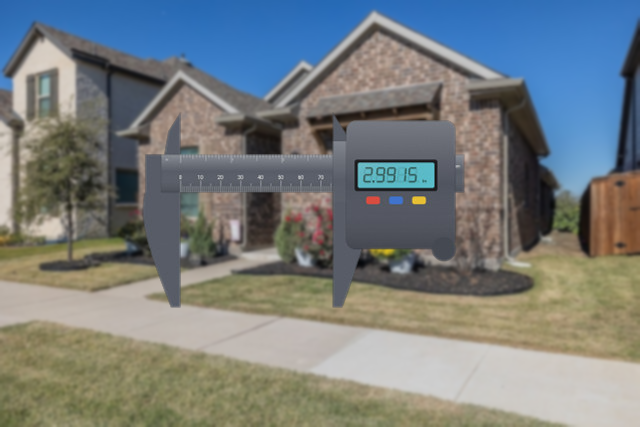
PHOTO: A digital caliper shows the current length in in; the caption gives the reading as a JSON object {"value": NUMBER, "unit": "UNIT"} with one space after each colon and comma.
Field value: {"value": 2.9915, "unit": "in"}
